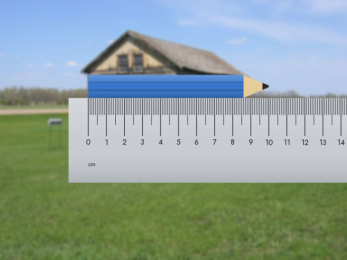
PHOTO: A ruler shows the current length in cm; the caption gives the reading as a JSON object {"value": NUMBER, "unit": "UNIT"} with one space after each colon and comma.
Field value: {"value": 10, "unit": "cm"}
